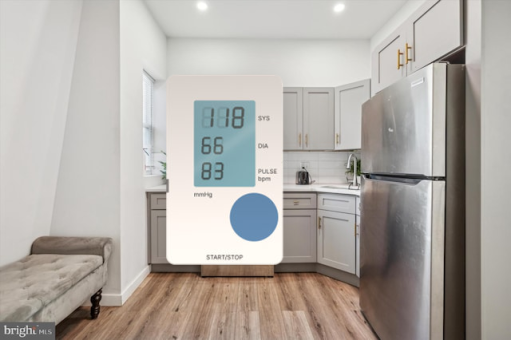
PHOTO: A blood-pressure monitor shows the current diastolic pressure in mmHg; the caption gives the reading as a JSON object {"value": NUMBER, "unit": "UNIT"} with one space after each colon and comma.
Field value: {"value": 66, "unit": "mmHg"}
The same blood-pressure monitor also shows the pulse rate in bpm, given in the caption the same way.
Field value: {"value": 83, "unit": "bpm"}
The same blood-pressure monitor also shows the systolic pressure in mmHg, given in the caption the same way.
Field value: {"value": 118, "unit": "mmHg"}
